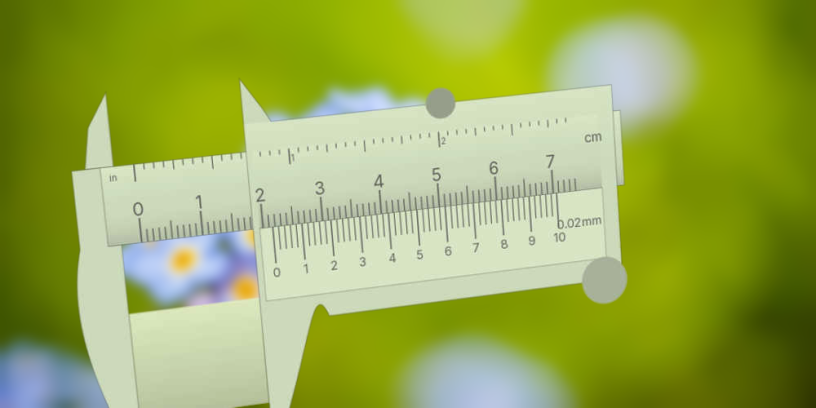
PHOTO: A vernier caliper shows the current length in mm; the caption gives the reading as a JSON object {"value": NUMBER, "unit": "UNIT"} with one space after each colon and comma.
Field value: {"value": 21.6, "unit": "mm"}
